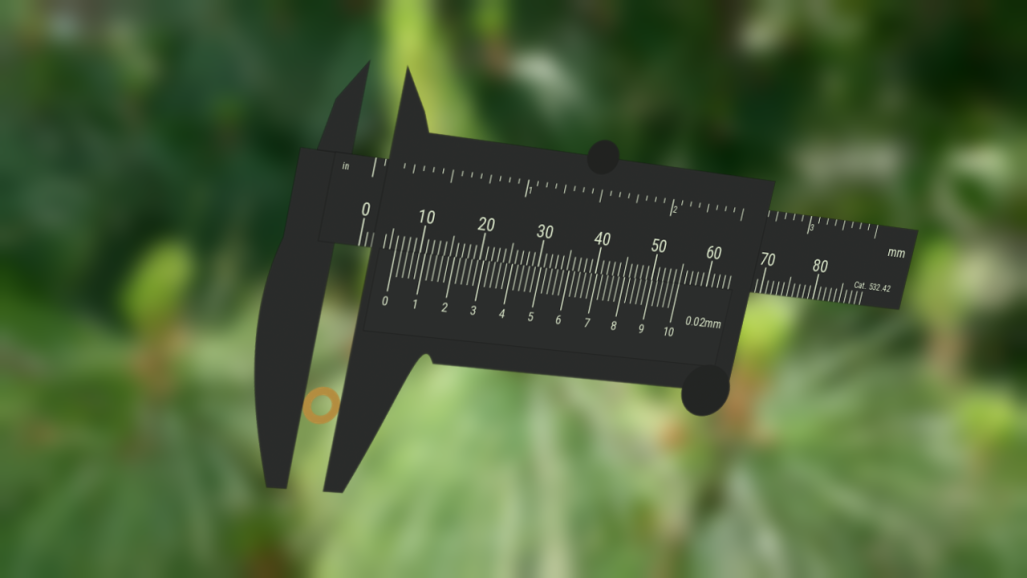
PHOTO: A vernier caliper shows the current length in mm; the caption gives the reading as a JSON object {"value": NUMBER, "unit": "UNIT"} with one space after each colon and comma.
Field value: {"value": 6.0, "unit": "mm"}
